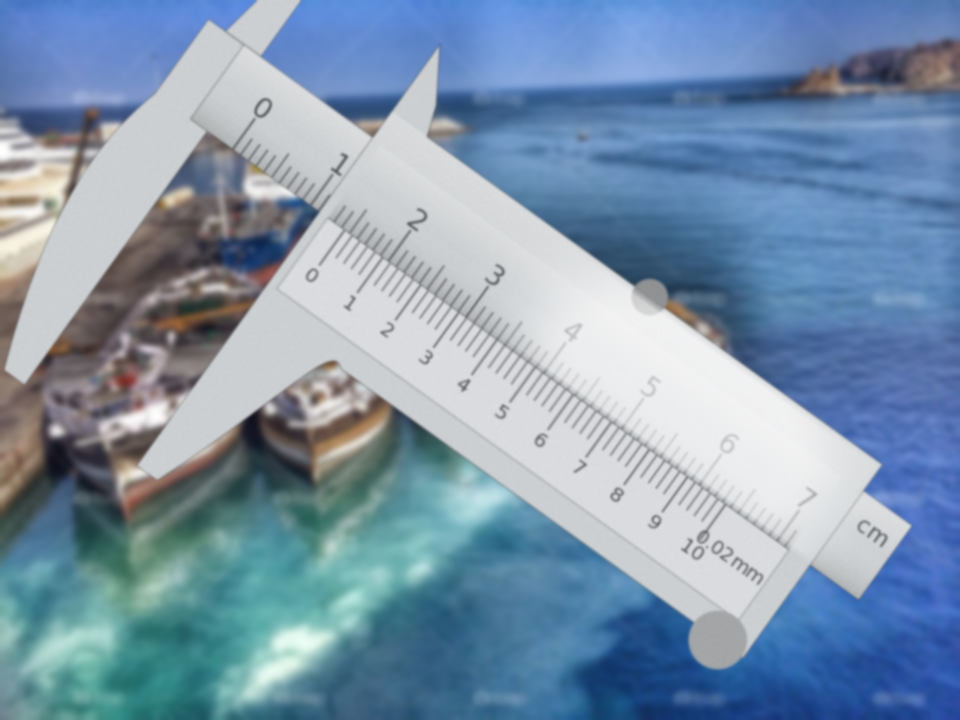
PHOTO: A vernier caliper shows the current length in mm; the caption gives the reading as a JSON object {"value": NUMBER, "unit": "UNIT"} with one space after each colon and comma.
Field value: {"value": 14.4, "unit": "mm"}
